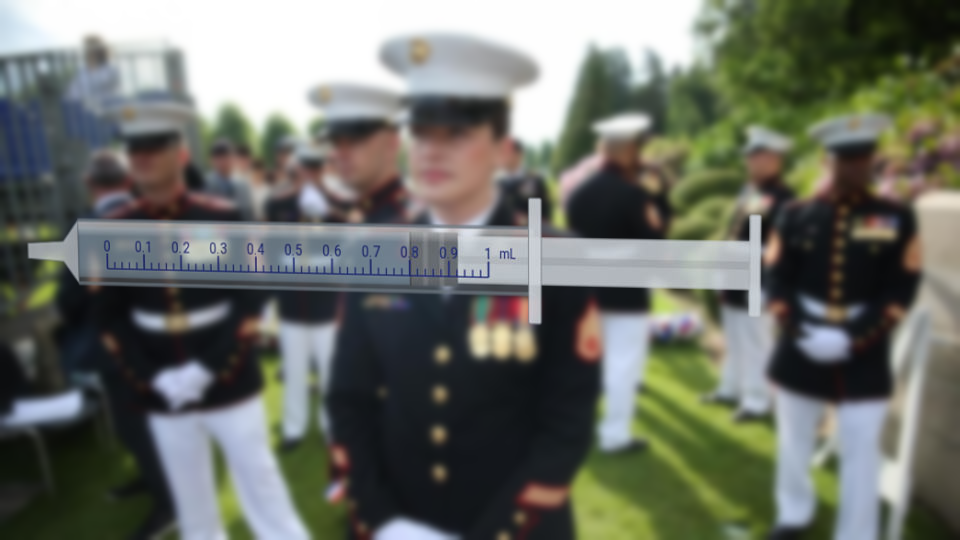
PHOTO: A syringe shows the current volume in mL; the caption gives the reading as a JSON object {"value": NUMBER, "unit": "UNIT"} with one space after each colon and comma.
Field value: {"value": 0.8, "unit": "mL"}
